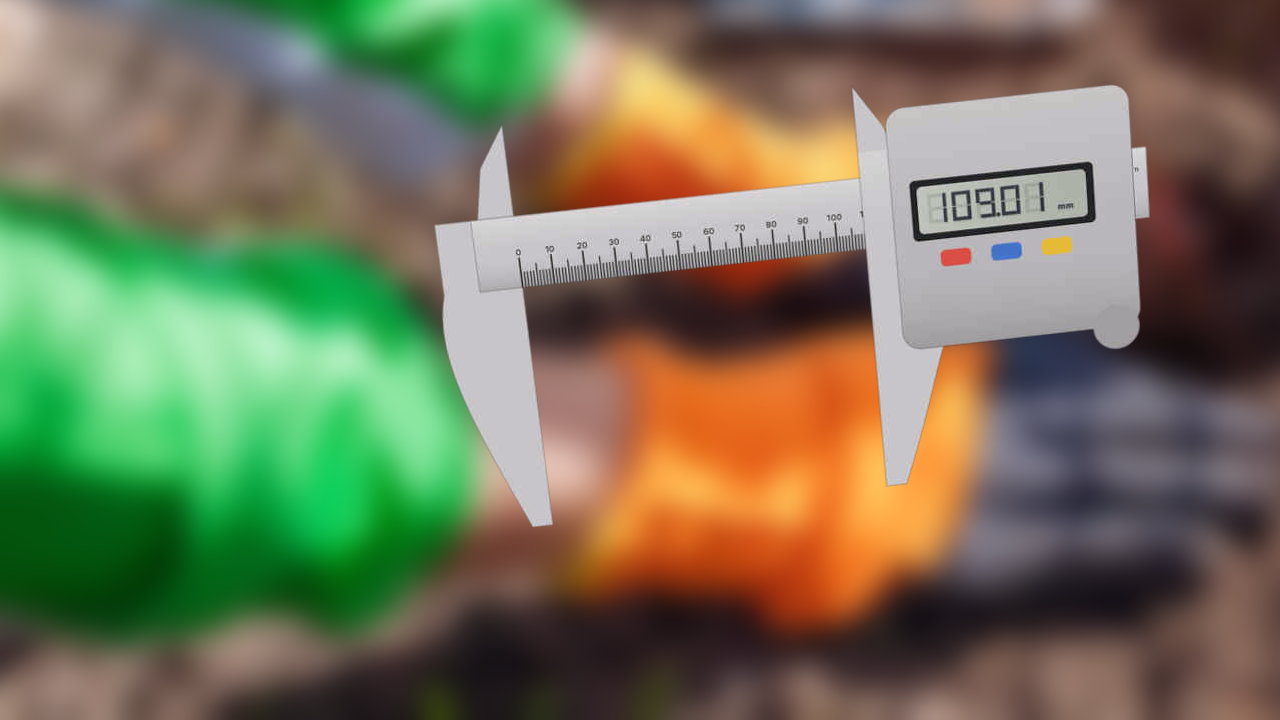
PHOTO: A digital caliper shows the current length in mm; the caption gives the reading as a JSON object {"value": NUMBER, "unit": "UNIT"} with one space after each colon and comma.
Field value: {"value": 109.01, "unit": "mm"}
